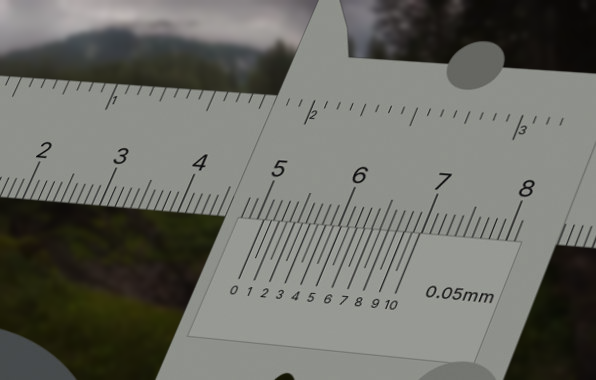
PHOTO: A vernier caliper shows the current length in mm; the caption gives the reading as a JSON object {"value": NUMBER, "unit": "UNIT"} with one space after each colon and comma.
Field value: {"value": 50.8, "unit": "mm"}
